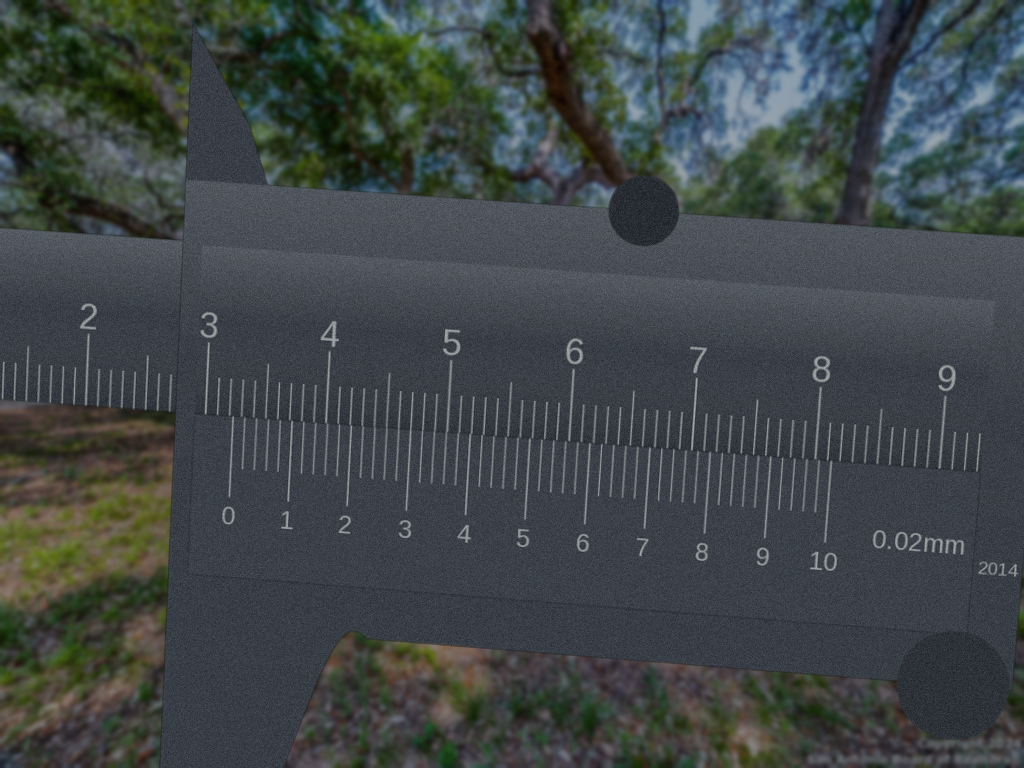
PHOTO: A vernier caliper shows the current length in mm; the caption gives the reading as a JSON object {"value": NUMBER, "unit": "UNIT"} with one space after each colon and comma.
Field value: {"value": 32.3, "unit": "mm"}
